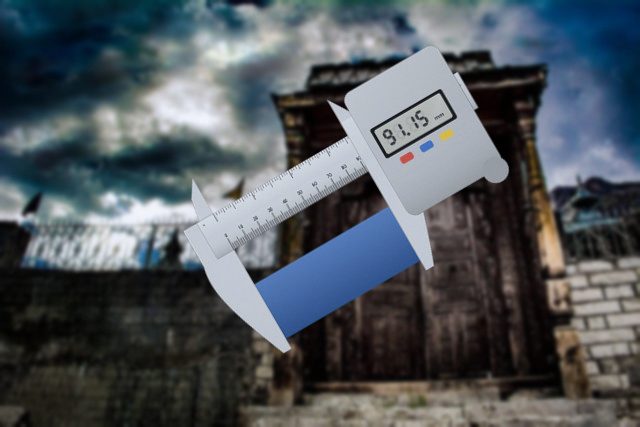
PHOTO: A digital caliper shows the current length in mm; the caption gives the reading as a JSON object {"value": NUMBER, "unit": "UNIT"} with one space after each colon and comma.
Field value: {"value": 91.15, "unit": "mm"}
